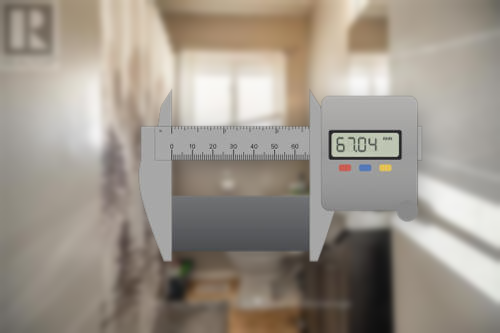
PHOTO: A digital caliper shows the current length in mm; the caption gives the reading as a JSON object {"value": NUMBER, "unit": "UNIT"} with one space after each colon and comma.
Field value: {"value": 67.04, "unit": "mm"}
